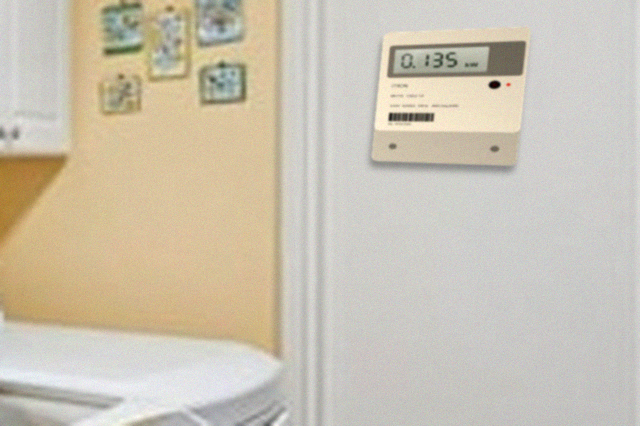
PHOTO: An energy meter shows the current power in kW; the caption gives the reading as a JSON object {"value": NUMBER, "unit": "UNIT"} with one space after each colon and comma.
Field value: {"value": 0.135, "unit": "kW"}
